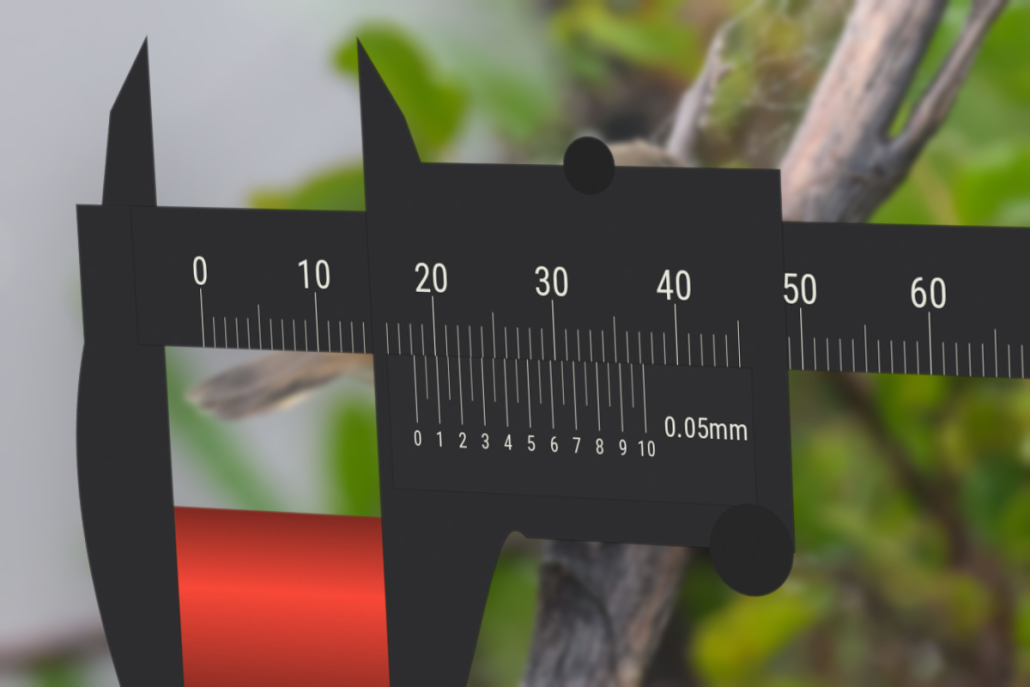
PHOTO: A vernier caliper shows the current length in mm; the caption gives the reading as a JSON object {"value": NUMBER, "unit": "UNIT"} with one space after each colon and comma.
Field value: {"value": 18.2, "unit": "mm"}
